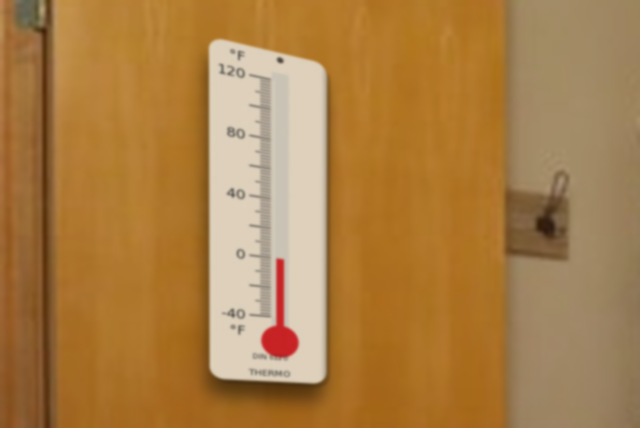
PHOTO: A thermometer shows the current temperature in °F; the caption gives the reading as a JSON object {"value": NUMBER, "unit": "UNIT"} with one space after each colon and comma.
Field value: {"value": 0, "unit": "°F"}
